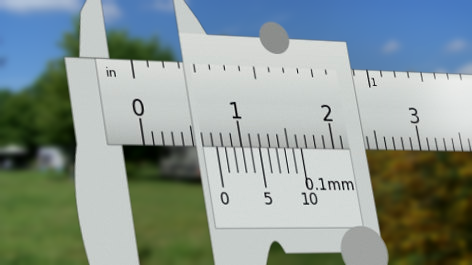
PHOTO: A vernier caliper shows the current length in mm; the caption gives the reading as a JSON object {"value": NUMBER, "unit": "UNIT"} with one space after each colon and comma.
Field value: {"value": 7.4, "unit": "mm"}
